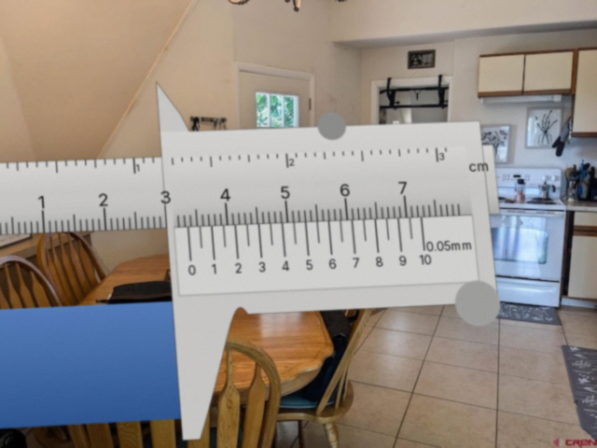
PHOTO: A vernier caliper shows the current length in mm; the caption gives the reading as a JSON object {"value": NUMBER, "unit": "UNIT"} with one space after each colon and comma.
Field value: {"value": 33.5, "unit": "mm"}
